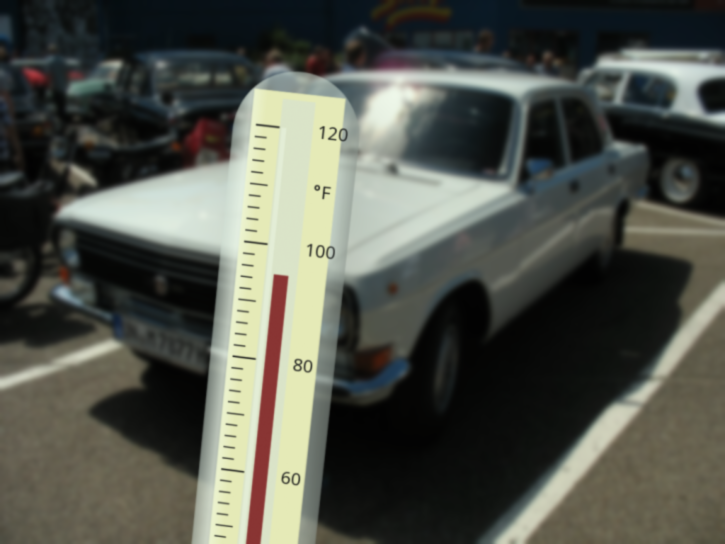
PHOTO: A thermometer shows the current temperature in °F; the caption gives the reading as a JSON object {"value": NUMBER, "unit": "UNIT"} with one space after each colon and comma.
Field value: {"value": 95, "unit": "°F"}
